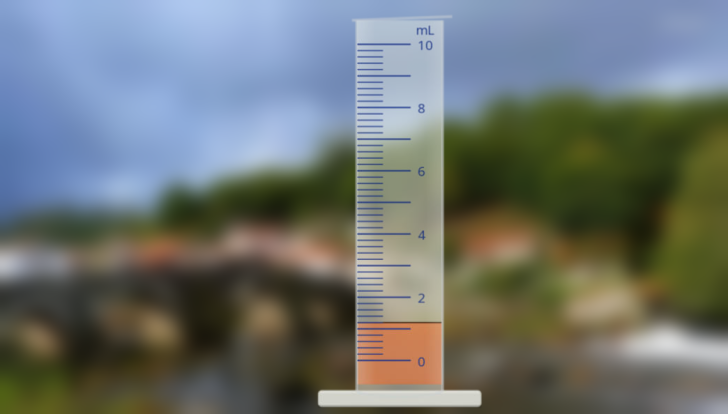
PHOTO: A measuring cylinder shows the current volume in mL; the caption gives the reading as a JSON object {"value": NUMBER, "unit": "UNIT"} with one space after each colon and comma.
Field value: {"value": 1.2, "unit": "mL"}
